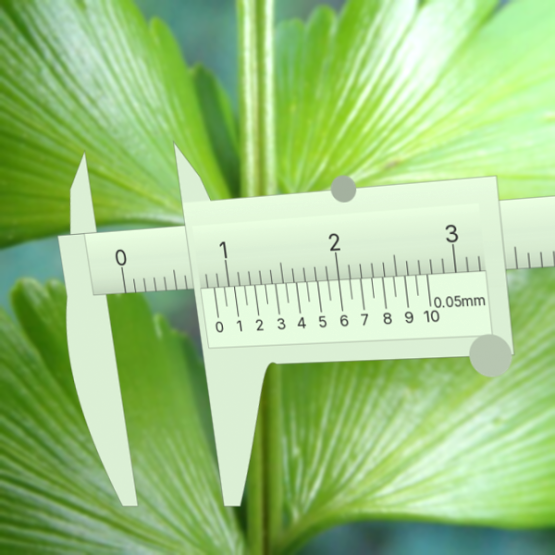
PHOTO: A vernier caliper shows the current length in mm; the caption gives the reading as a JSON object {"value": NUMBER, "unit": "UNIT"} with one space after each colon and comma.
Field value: {"value": 8.6, "unit": "mm"}
